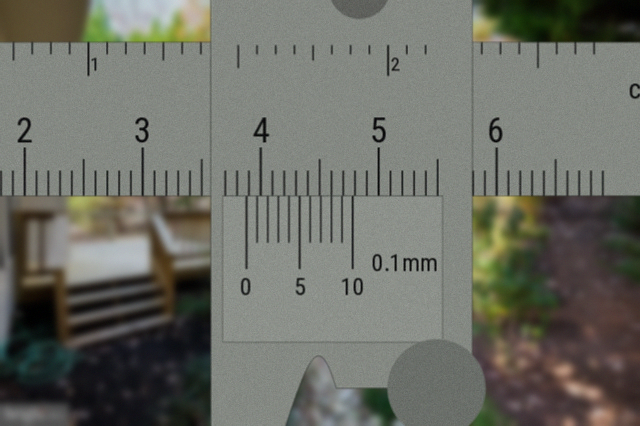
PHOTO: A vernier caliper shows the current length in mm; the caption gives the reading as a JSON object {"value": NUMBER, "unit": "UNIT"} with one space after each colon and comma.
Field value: {"value": 38.8, "unit": "mm"}
